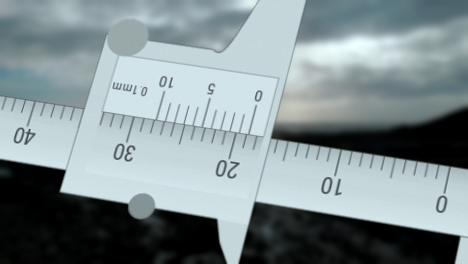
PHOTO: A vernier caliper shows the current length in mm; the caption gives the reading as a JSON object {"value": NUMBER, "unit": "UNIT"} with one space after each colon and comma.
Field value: {"value": 18.8, "unit": "mm"}
